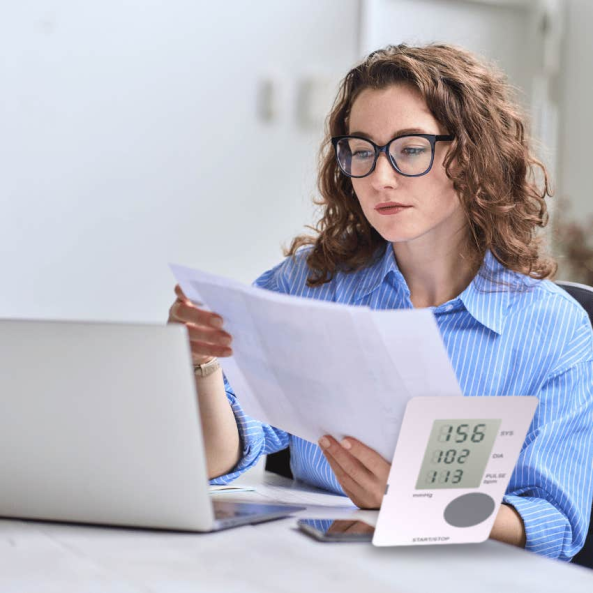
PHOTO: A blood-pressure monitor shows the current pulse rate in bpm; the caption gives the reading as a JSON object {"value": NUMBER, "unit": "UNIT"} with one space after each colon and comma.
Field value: {"value": 113, "unit": "bpm"}
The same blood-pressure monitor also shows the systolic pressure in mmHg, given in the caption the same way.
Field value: {"value": 156, "unit": "mmHg"}
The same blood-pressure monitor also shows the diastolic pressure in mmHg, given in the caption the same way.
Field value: {"value": 102, "unit": "mmHg"}
